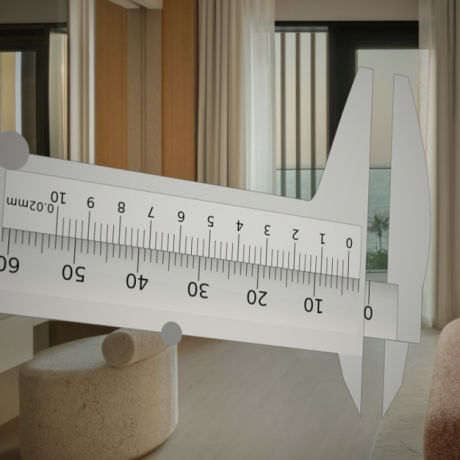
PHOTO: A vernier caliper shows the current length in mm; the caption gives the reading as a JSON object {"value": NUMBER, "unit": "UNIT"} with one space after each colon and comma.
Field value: {"value": 4.0, "unit": "mm"}
